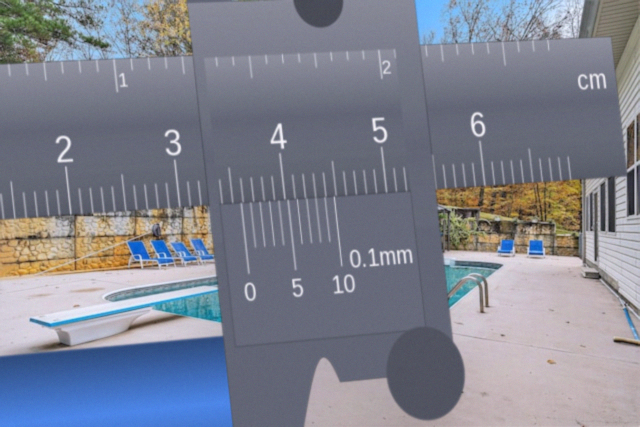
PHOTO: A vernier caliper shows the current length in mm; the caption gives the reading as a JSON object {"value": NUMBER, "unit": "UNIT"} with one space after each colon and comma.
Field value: {"value": 35.8, "unit": "mm"}
